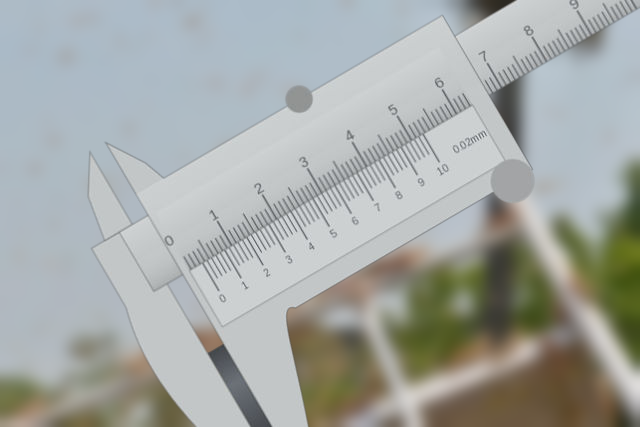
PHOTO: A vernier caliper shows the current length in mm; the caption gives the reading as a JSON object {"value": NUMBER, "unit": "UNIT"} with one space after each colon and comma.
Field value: {"value": 3.5, "unit": "mm"}
